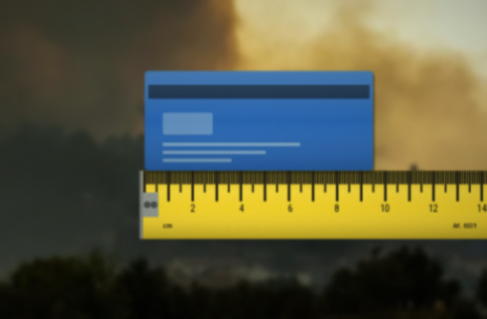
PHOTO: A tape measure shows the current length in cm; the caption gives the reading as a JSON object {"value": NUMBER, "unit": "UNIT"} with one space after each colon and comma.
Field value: {"value": 9.5, "unit": "cm"}
